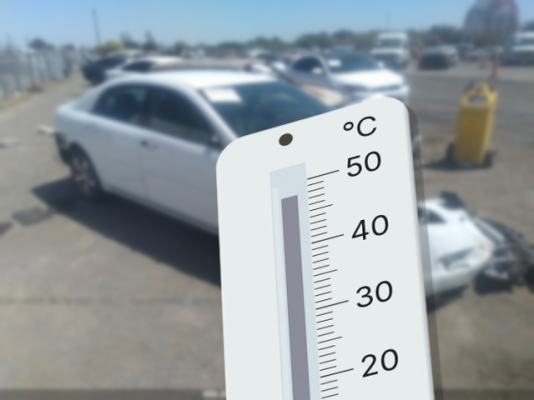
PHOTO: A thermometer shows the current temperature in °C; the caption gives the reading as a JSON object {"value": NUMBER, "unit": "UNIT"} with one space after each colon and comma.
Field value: {"value": 48, "unit": "°C"}
